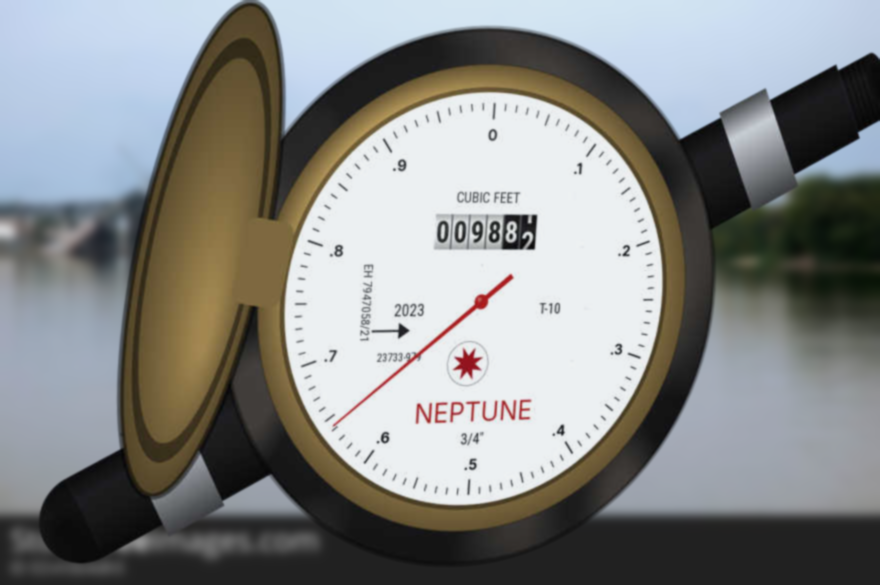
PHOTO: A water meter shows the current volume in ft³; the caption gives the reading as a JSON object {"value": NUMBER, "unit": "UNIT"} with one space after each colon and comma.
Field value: {"value": 9881.64, "unit": "ft³"}
